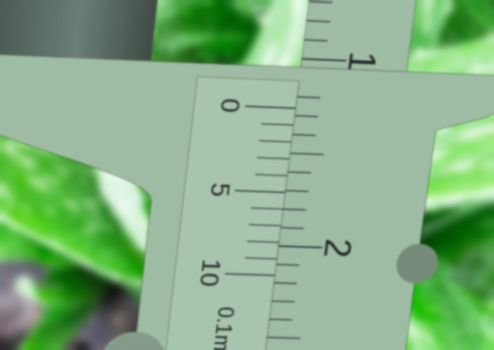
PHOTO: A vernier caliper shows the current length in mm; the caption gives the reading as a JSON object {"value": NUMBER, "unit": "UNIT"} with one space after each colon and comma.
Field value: {"value": 12.6, "unit": "mm"}
